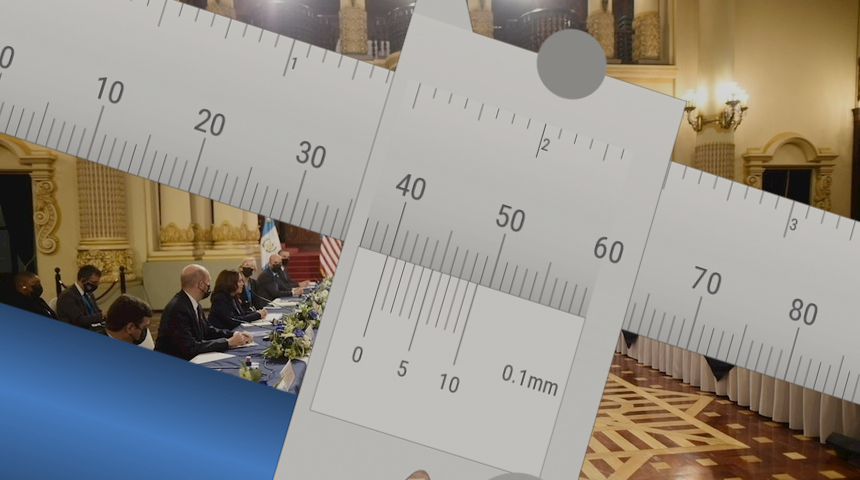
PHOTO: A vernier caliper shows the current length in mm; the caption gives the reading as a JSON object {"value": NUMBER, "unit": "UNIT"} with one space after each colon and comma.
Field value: {"value": 39.8, "unit": "mm"}
